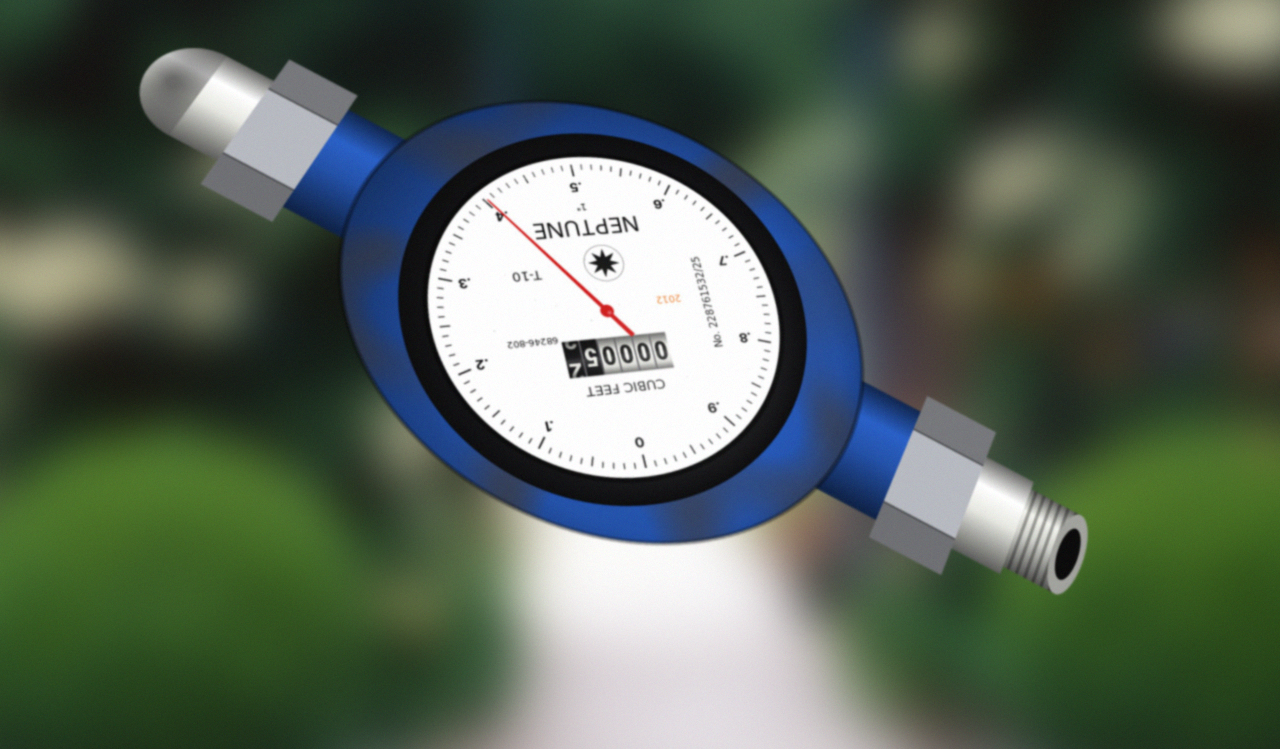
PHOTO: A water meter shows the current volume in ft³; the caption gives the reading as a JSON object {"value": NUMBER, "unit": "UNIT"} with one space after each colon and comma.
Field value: {"value": 52.40, "unit": "ft³"}
